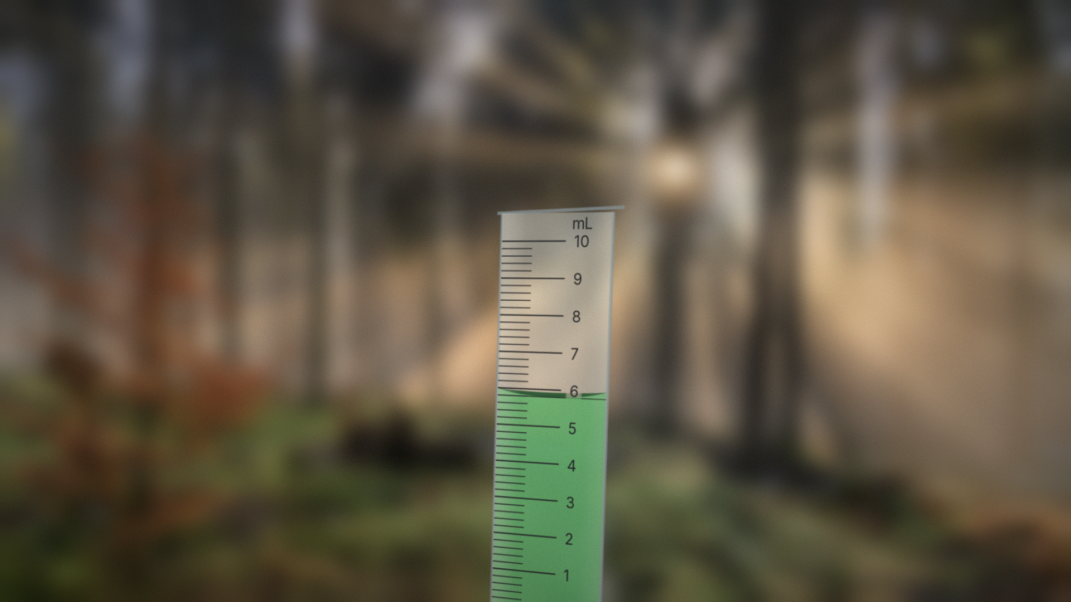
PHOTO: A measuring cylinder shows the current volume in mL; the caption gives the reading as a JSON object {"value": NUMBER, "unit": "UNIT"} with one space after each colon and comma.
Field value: {"value": 5.8, "unit": "mL"}
